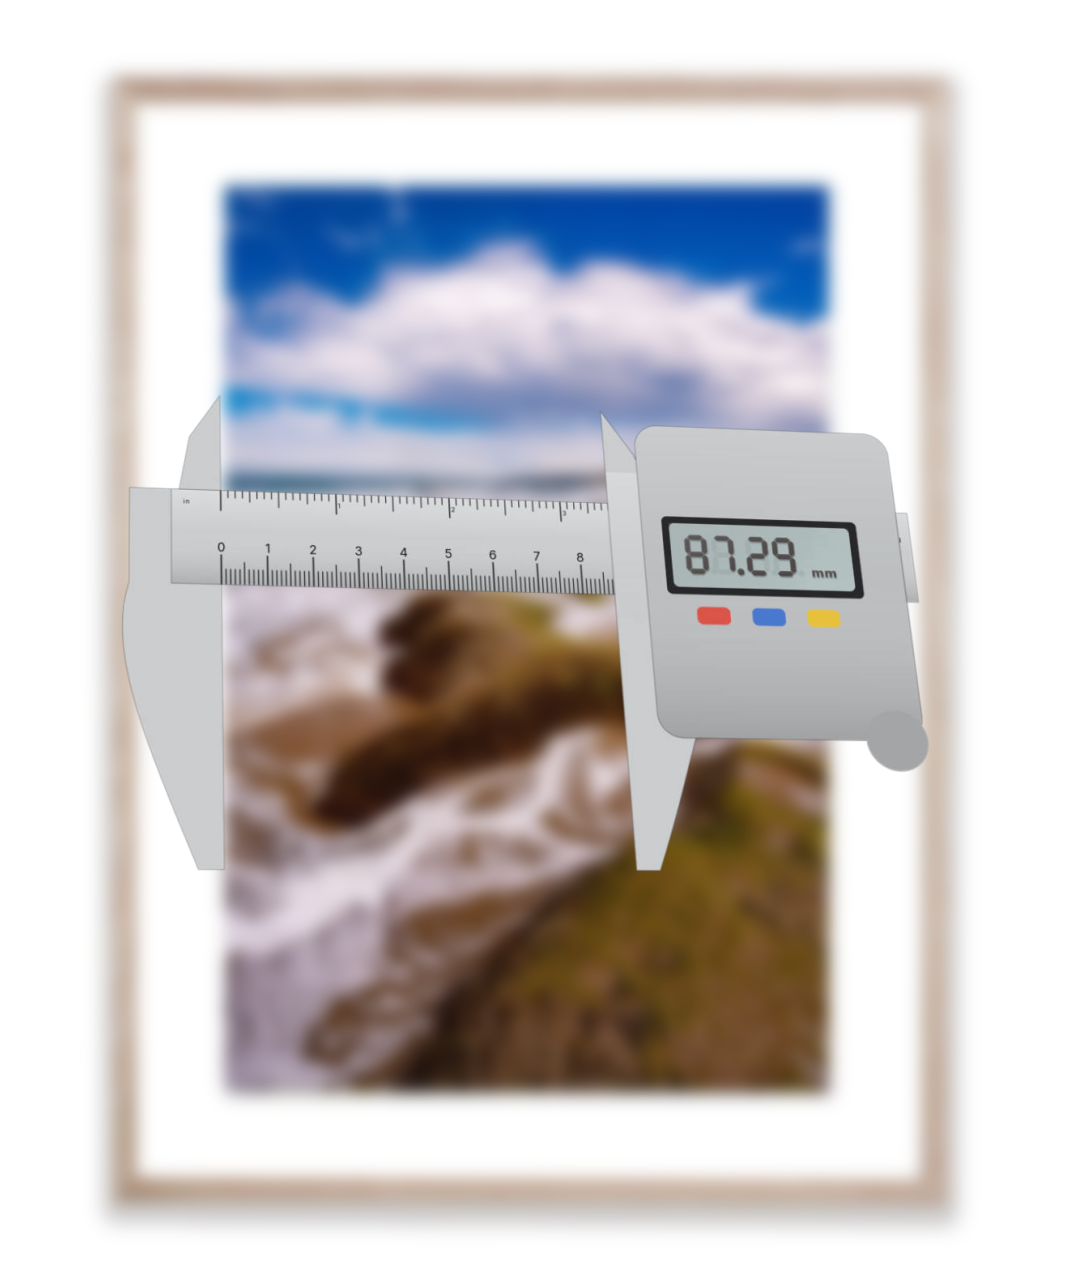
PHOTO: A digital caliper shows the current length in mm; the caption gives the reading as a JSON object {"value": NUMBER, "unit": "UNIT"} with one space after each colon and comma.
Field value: {"value": 87.29, "unit": "mm"}
